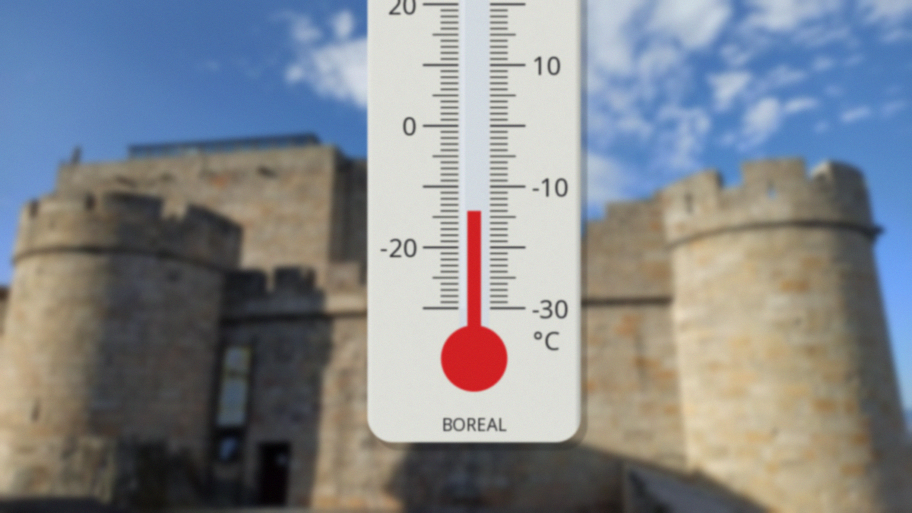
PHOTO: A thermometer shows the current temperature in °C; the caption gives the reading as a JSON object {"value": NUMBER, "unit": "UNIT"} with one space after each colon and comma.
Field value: {"value": -14, "unit": "°C"}
